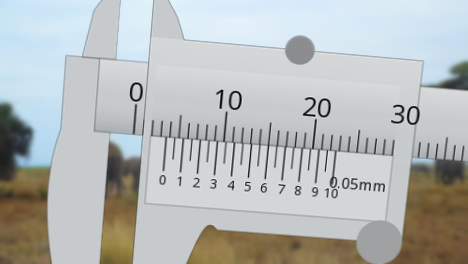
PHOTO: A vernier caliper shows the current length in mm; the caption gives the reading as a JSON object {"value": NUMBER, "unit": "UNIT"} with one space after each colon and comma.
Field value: {"value": 3.6, "unit": "mm"}
